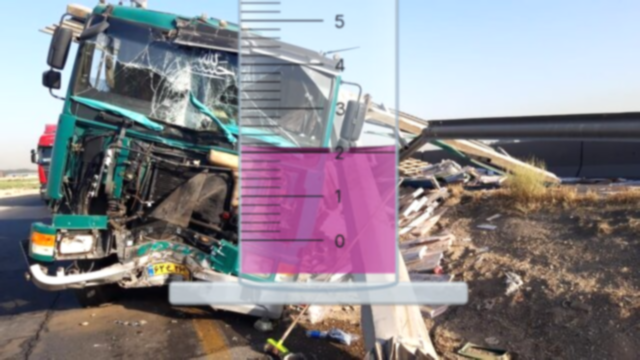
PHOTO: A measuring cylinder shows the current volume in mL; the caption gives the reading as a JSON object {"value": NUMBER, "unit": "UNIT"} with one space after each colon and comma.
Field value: {"value": 2, "unit": "mL"}
